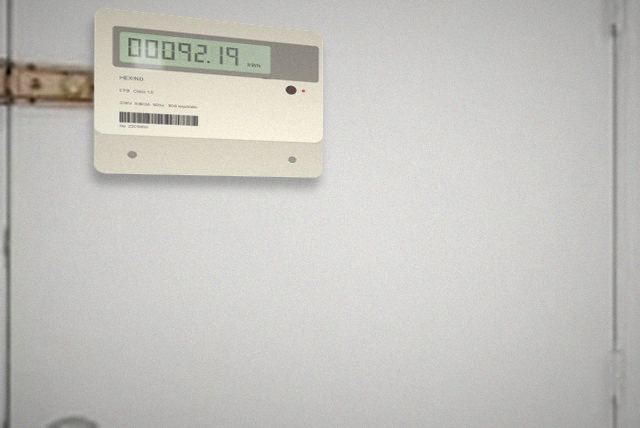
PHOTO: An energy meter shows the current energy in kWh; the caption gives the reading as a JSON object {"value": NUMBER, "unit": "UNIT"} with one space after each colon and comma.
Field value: {"value": 92.19, "unit": "kWh"}
